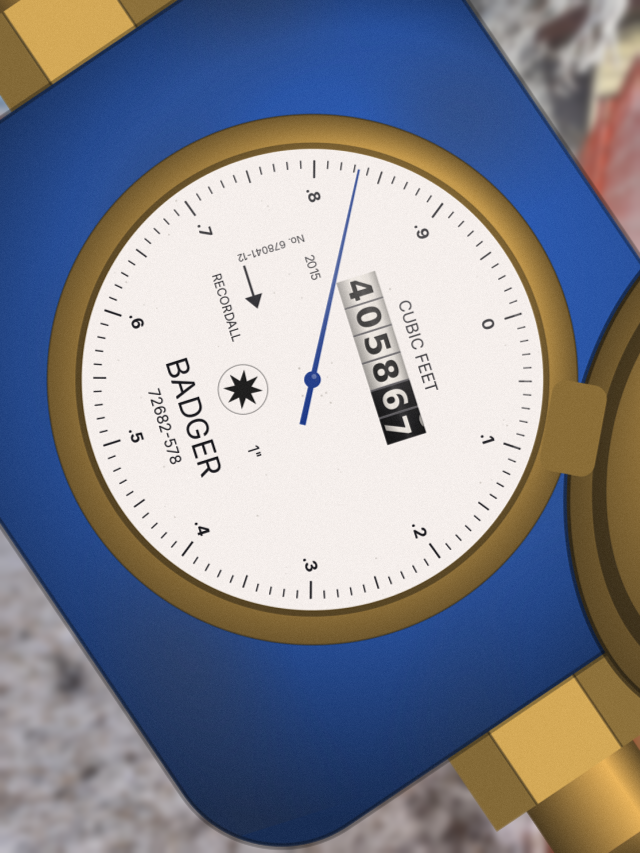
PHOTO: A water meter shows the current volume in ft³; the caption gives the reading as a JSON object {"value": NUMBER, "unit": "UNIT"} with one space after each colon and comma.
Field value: {"value": 405866.83, "unit": "ft³"}
